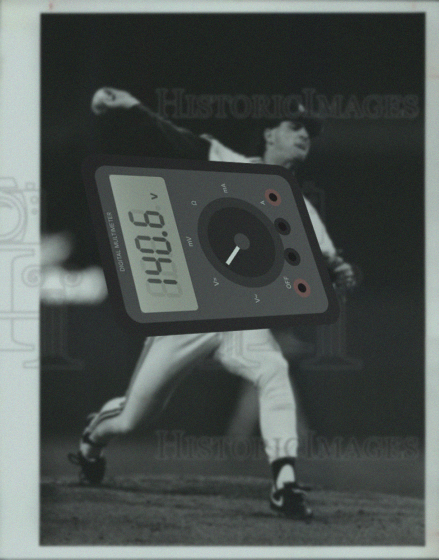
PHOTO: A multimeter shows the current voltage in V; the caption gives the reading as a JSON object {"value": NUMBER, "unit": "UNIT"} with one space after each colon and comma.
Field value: {"value": 140.6, "unit": "V"}
